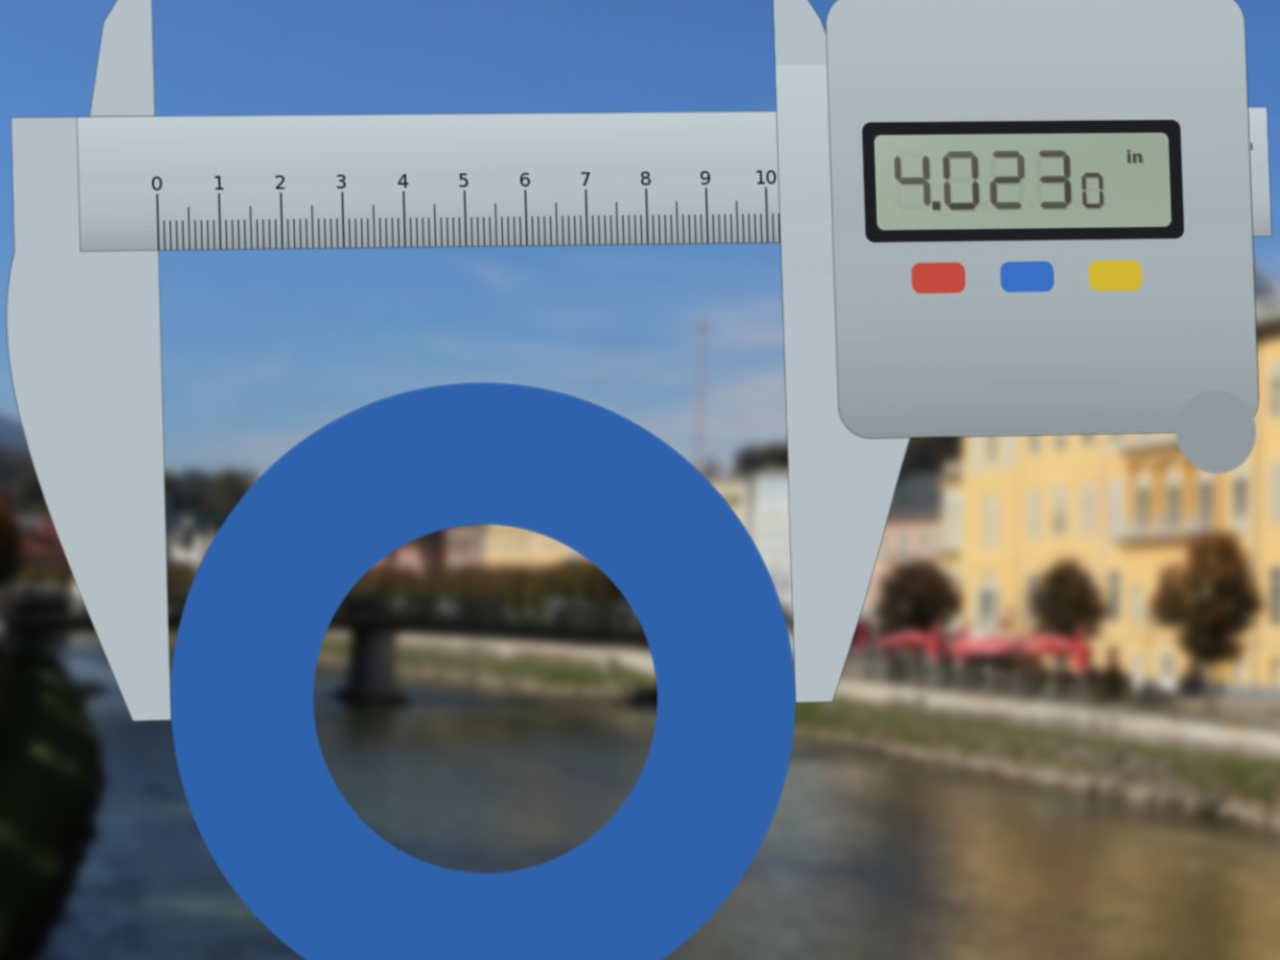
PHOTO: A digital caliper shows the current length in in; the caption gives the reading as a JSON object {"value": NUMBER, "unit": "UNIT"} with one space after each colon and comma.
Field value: {"value": 4.0230, "unit": "in"}
